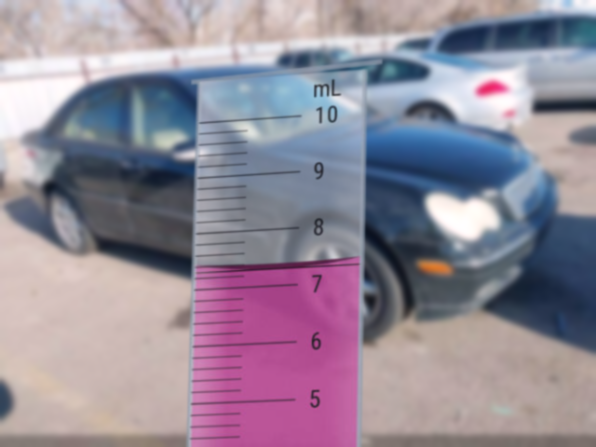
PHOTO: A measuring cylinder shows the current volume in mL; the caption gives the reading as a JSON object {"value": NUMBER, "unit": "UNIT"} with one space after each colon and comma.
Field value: {"value": 7.3, "unit": "mL"}
